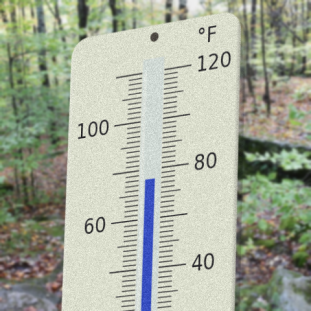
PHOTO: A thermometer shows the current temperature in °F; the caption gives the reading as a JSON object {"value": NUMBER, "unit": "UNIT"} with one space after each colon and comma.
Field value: {"value": 76, "unit": "°F"}
